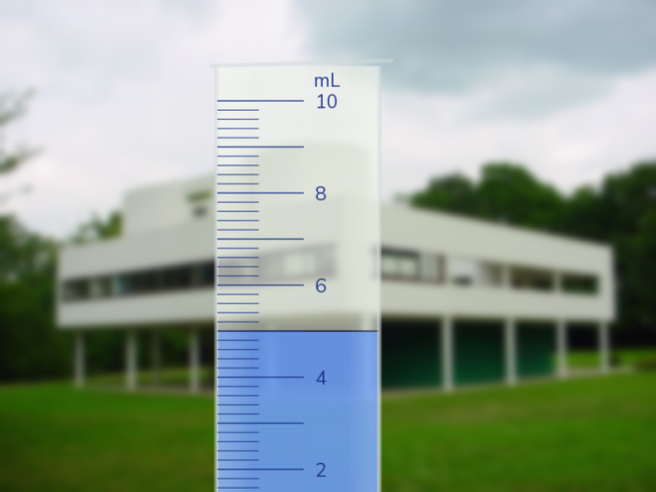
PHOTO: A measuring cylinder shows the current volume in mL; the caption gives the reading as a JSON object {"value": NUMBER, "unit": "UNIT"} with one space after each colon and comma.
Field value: {"value": 5, "unit": "mL"}
